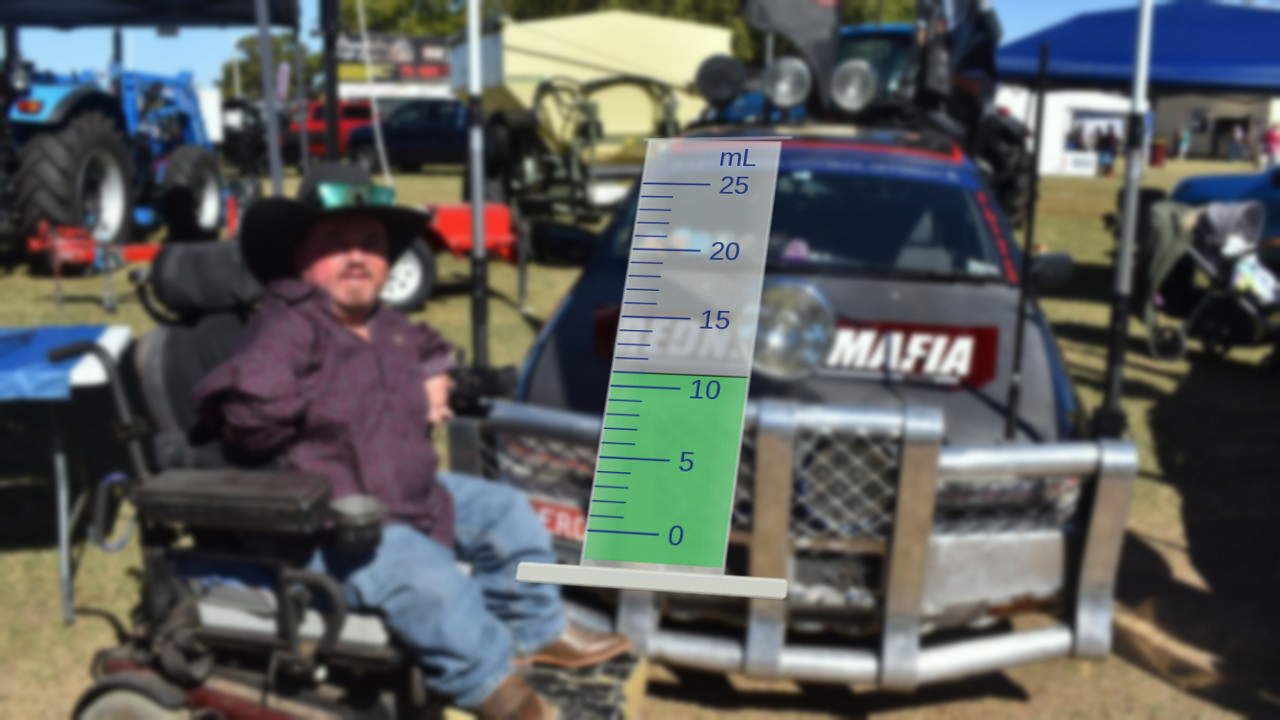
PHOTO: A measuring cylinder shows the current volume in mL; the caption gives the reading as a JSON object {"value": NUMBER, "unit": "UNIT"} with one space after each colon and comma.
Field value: {"value": 11, "unit": "mL"}
